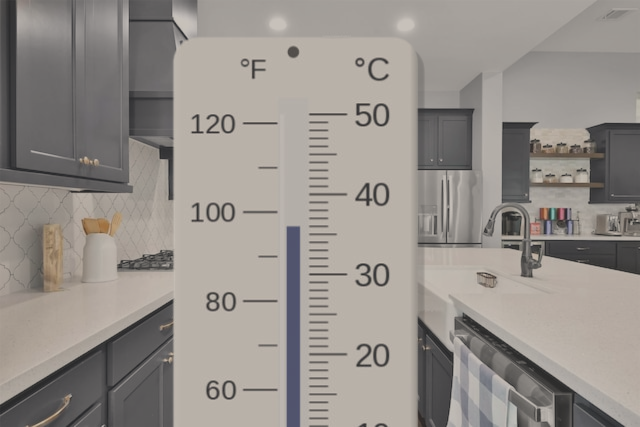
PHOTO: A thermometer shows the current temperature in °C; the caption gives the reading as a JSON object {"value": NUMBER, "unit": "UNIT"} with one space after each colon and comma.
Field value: {"value": 36, "unit": "°C"}
